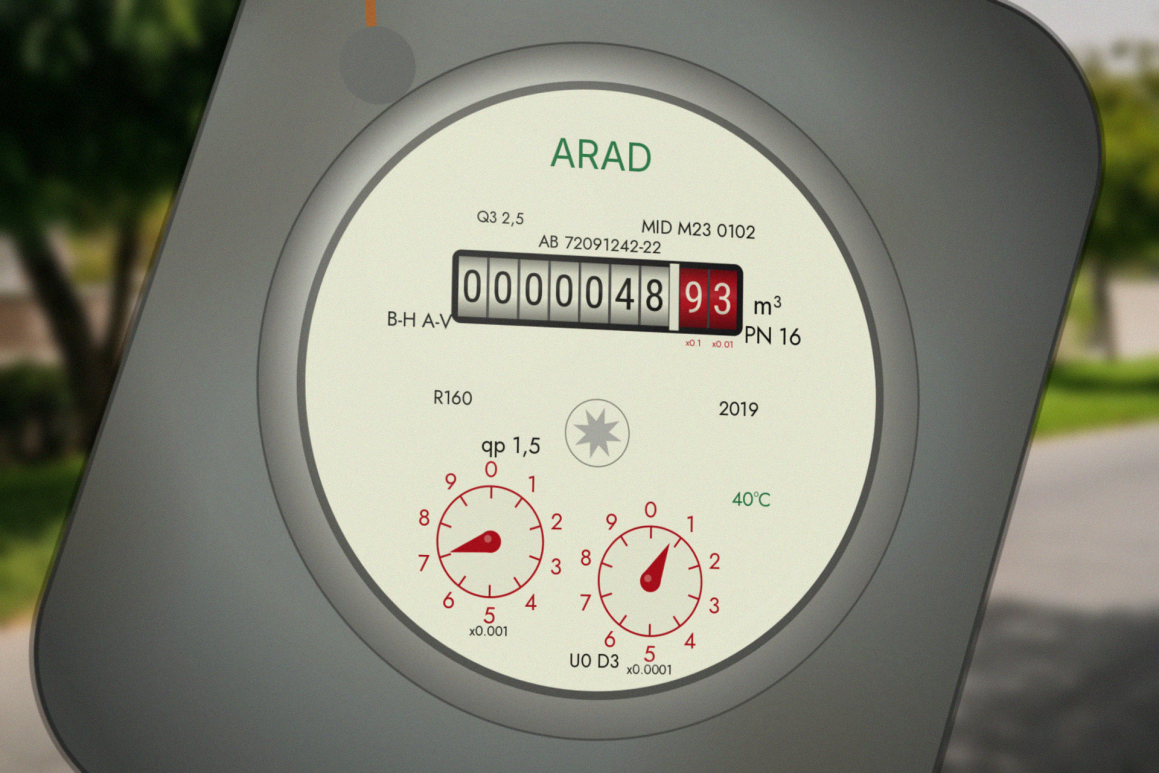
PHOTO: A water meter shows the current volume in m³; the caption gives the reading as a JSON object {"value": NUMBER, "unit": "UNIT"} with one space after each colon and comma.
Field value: {"value": 48.9370, "unit": "m³"}
